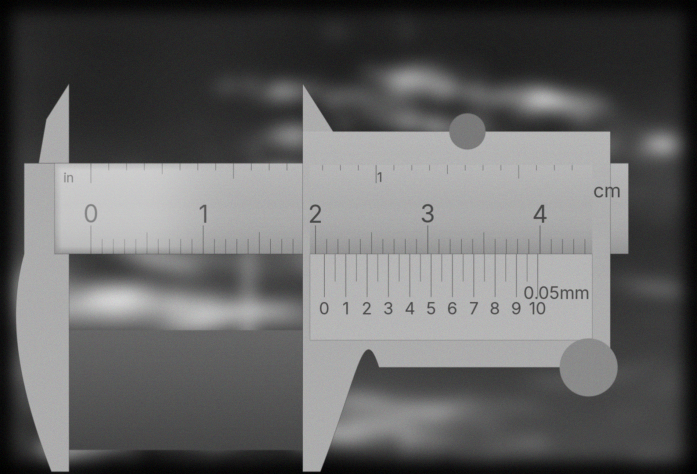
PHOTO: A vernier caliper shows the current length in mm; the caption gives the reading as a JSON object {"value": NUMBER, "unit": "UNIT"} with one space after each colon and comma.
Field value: {"value": 20.8, "unit": "mm"}
